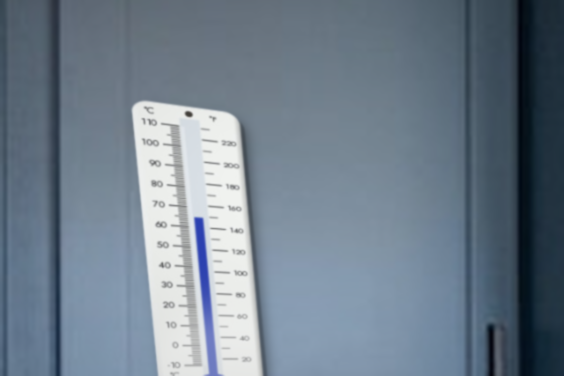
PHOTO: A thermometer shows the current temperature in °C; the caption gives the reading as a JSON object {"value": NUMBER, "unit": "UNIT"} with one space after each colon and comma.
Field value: {"value": 65, "unit": "°C"}
